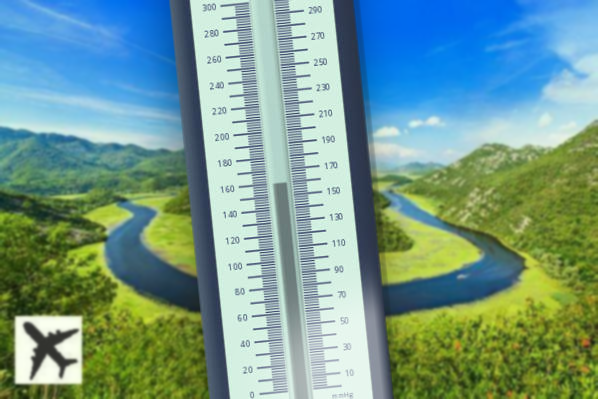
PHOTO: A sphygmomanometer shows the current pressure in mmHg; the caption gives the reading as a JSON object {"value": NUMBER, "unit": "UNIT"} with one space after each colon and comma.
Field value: {"value": 160, "unit": "mmHg"}
